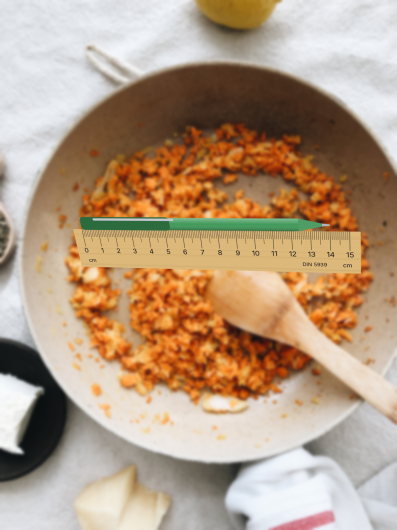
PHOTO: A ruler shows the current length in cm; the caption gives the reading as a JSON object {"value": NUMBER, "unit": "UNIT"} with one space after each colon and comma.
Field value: {"value": 14, "unit": "cm"}
